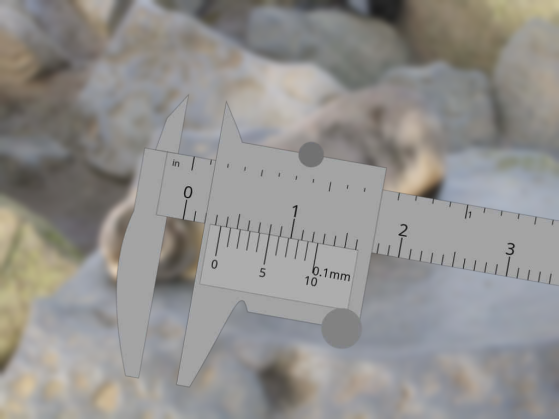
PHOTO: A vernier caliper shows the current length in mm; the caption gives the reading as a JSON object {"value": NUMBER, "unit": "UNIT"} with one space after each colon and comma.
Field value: {"value": 3.5, "unit": "mm"}
